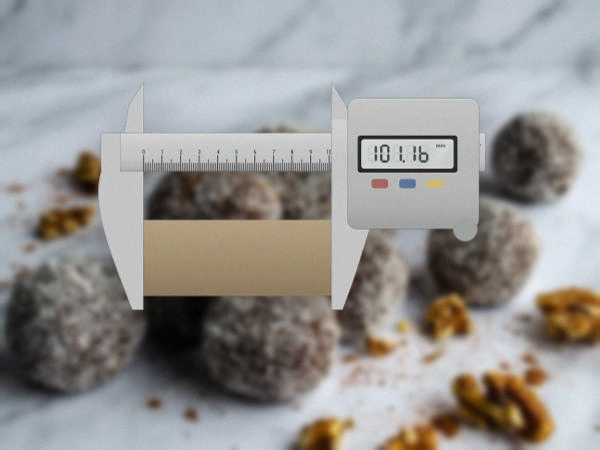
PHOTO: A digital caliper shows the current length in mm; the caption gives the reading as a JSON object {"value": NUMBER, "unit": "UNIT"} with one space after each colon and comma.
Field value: {"value": 101.16, "unit": "mm"}
